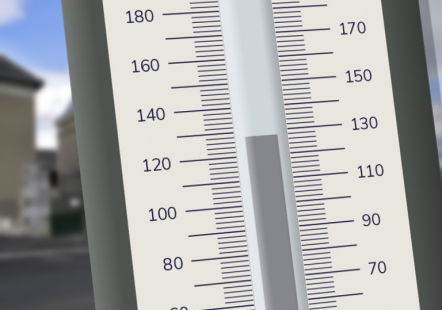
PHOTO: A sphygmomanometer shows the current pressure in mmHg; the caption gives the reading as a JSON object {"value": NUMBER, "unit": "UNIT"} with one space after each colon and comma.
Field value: {"value": 128, "unit": "mmHg"}
